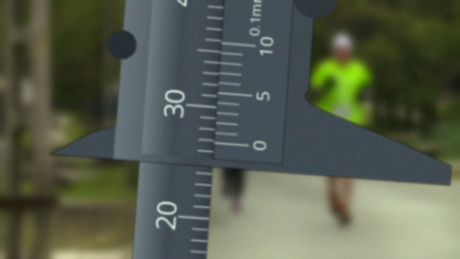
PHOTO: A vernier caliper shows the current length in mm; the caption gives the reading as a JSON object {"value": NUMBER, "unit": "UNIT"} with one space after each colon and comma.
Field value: {"value": 26.8, "unit": "mm"}
